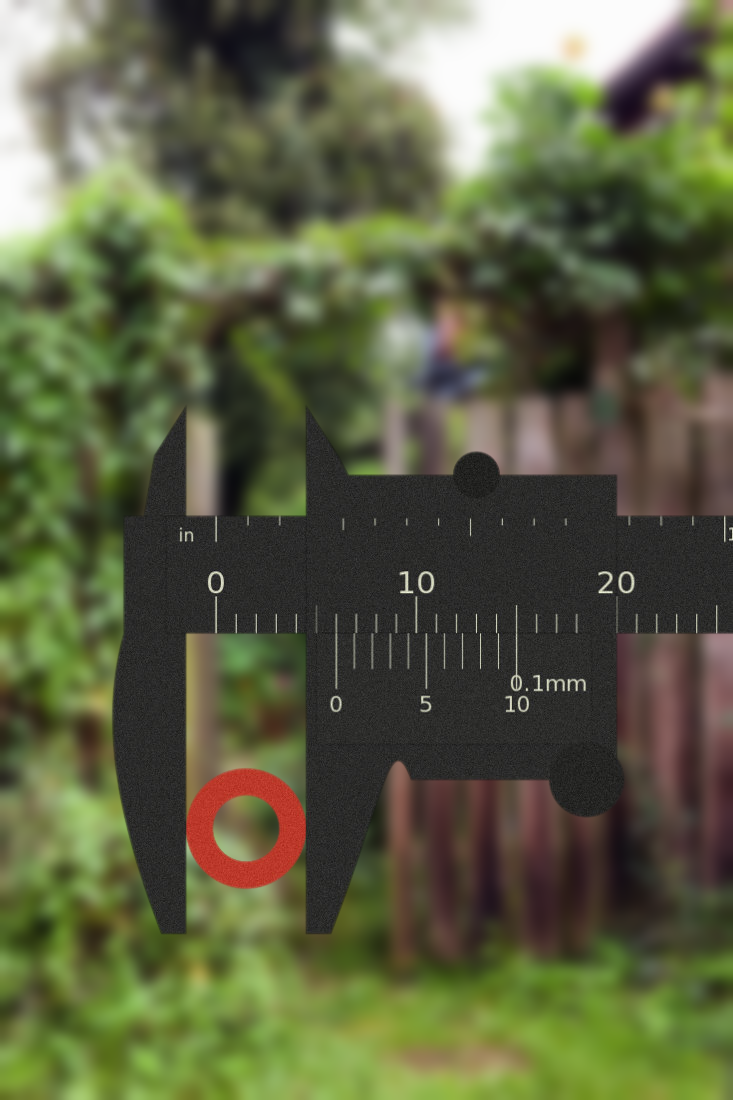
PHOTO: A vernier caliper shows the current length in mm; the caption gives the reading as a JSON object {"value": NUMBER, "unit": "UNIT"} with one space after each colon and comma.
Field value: {"value": 6.0, "unit": "mm"}
